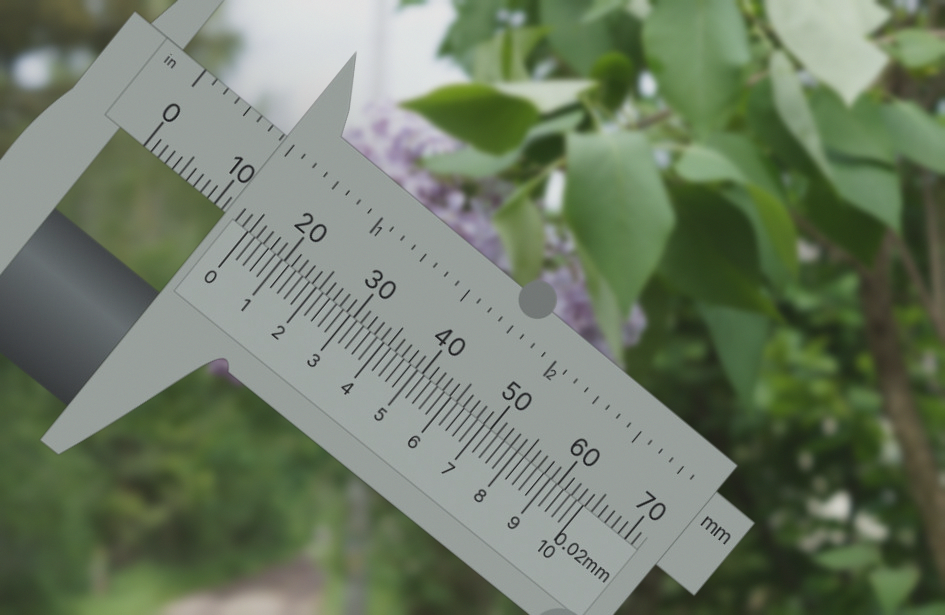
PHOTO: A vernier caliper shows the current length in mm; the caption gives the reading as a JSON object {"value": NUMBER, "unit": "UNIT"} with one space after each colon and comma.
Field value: {"value": 14.8, "unit": "mm"}
